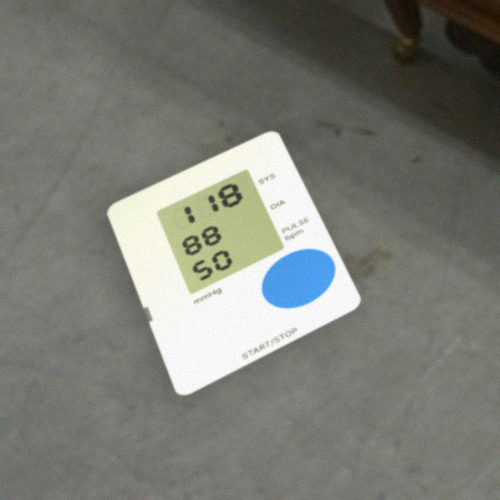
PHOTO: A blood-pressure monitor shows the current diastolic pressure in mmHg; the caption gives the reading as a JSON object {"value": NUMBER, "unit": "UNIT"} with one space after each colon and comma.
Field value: {"value": 88, "unit": "mmHg"}
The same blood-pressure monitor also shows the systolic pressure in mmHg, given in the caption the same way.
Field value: {"value": 118, "unit": "mmHg"}
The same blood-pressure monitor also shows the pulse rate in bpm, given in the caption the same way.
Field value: {"value": 50, "unit": "bpm"}
